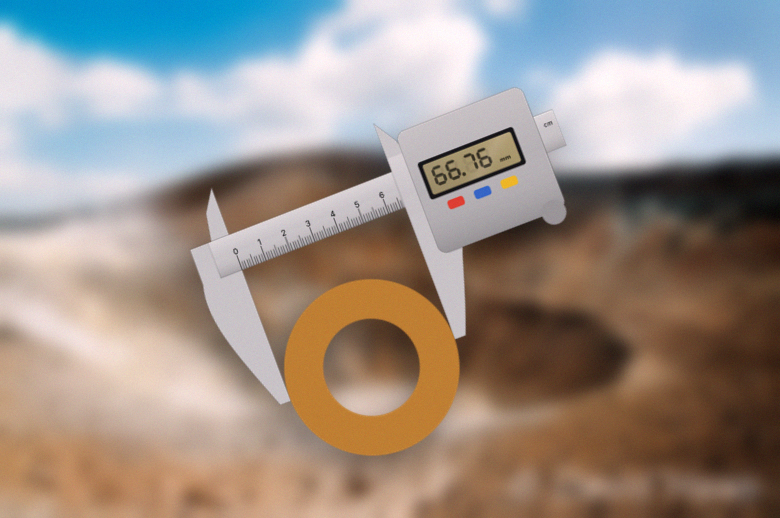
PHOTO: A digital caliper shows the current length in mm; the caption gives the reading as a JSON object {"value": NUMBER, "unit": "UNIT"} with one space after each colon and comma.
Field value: {"value": 66.76, "unit": "mm"}
